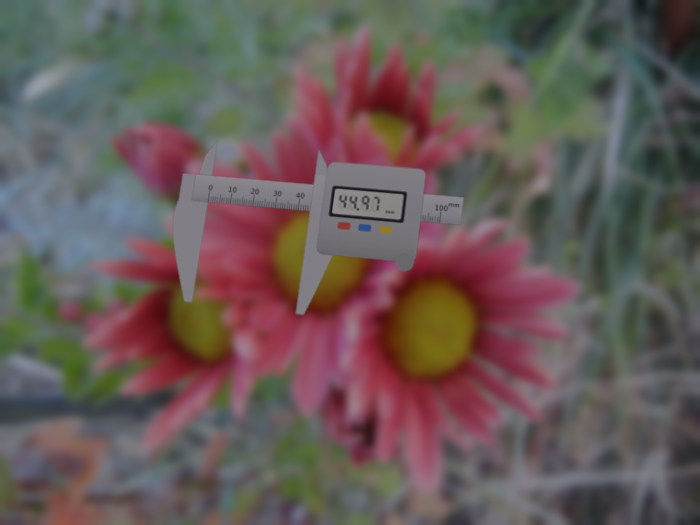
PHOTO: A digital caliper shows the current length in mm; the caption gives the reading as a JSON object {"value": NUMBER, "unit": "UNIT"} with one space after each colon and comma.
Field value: {"value": 44.97, "unit": "mm"}
